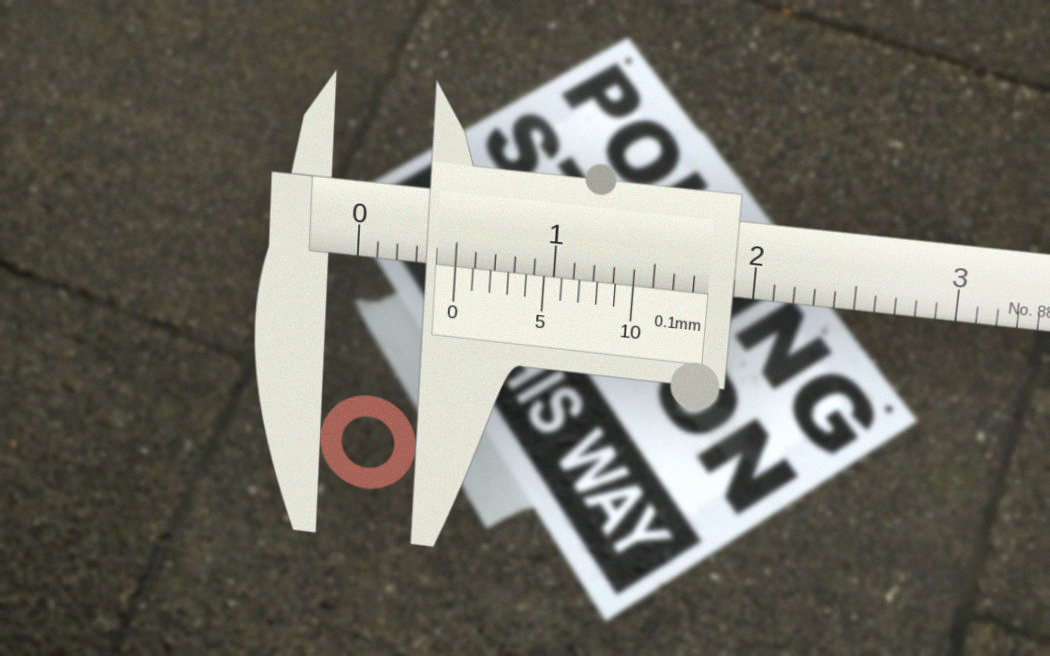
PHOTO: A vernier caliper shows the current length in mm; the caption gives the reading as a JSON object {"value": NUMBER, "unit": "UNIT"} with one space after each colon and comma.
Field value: {"value": 5.0, "unit": "mm"}
